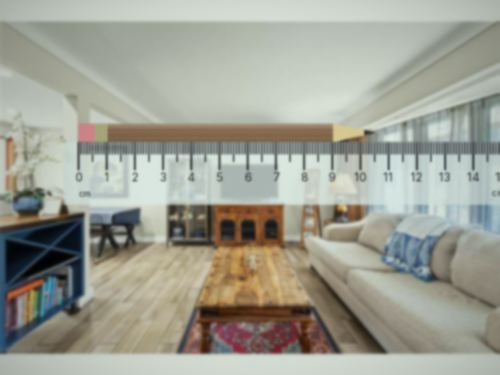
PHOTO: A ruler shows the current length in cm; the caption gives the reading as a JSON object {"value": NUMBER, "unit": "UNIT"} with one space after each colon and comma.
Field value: {"value": 10.5, "unit": "cm"}
